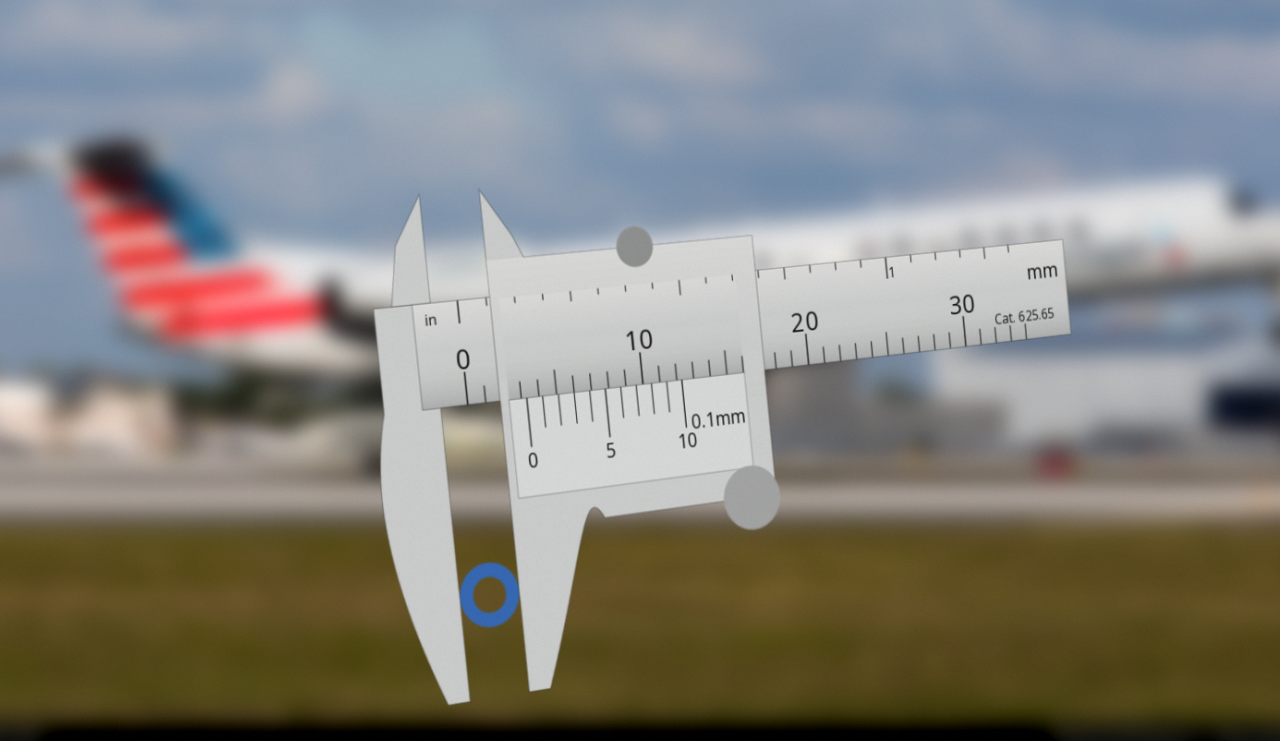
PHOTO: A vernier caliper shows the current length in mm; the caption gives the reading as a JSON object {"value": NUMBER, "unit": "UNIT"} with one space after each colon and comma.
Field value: {"value": 3.3, "unit": "mm"}
